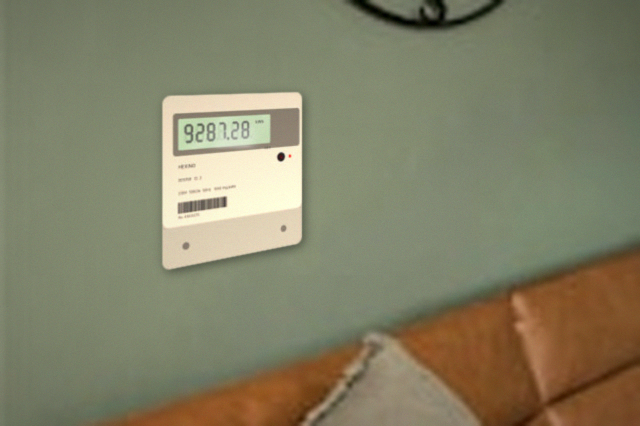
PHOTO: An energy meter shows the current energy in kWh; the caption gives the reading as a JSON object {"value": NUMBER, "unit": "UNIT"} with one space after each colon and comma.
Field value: {"value": 9287.28, "unit": "kWh"}
